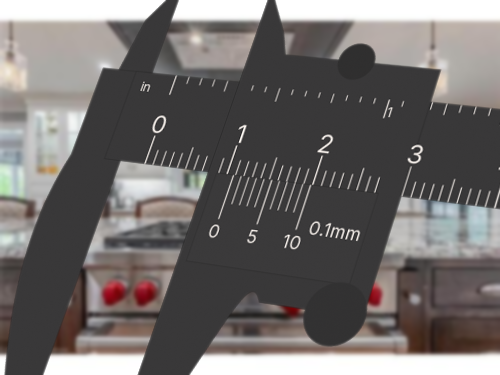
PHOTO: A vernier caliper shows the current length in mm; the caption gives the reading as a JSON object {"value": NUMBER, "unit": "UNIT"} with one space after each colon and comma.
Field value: {"value": 10.8, "unit": "mm"}
